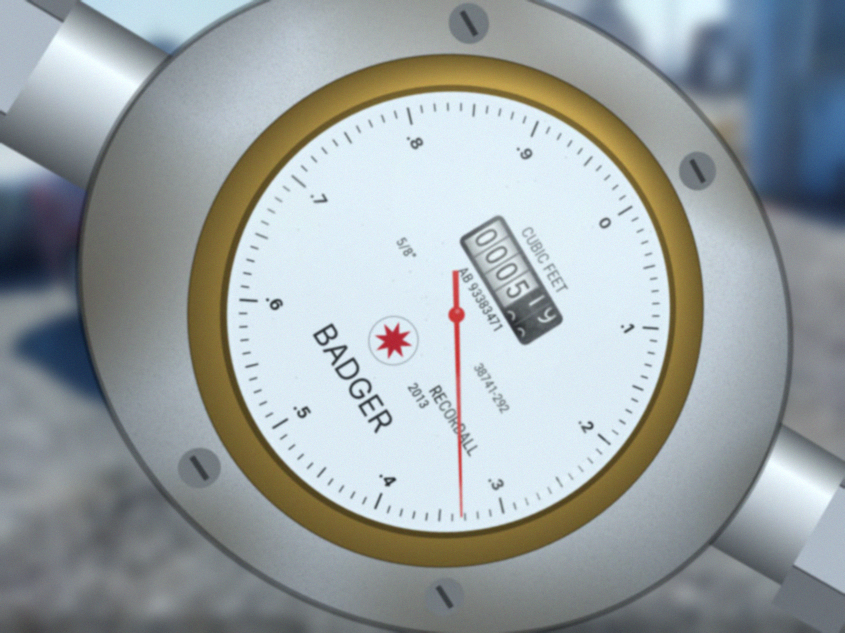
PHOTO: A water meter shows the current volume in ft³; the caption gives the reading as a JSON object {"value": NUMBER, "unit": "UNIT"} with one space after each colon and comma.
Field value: {"value": 519.33, "unit": "ft³"}
